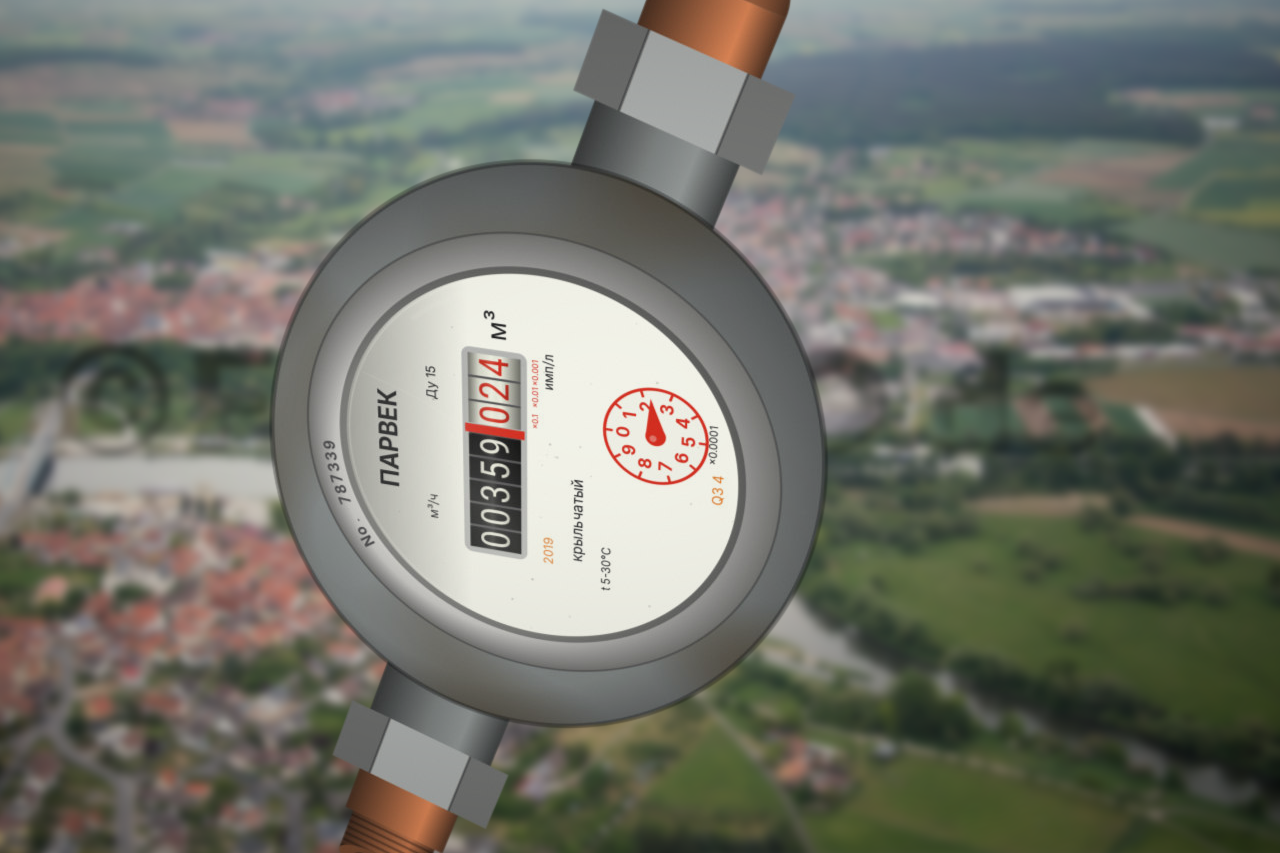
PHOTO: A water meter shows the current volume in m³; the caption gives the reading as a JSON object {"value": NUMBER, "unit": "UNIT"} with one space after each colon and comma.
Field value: {"value": 359.0242, "unit": "m³"}
